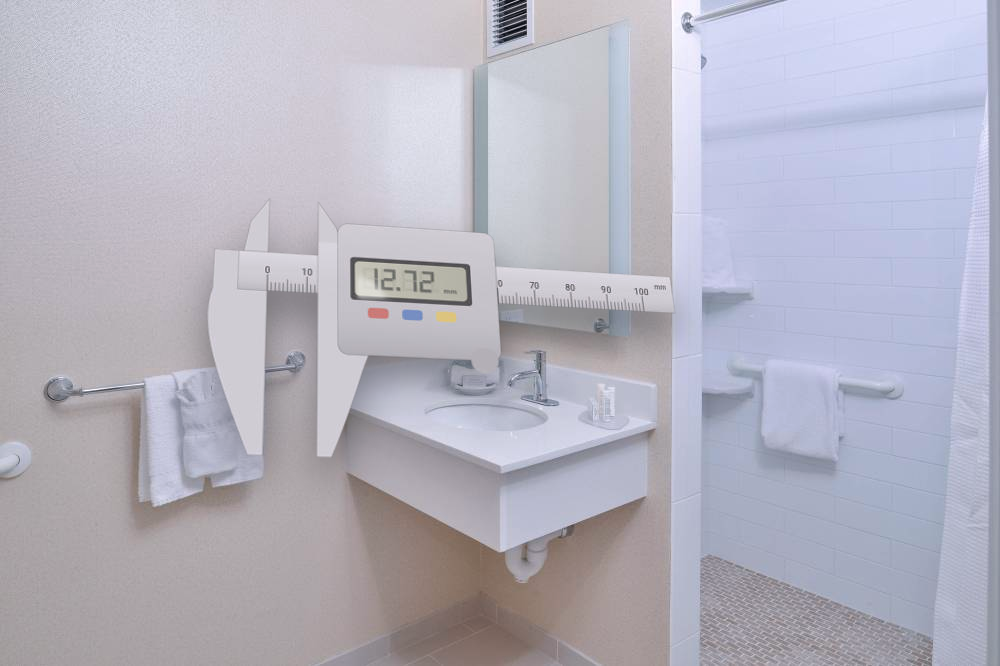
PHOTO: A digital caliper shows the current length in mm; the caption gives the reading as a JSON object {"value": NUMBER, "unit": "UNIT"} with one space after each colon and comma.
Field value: {"value": 12.72, "unit": "mm"}
